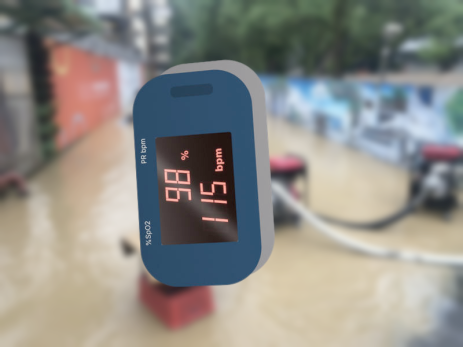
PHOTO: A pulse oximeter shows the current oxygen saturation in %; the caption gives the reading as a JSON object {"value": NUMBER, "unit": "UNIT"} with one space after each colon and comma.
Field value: {"value": 98, "unit": "%"}
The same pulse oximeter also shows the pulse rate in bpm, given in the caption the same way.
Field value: {"value": 115, "unit": "bpm"}
